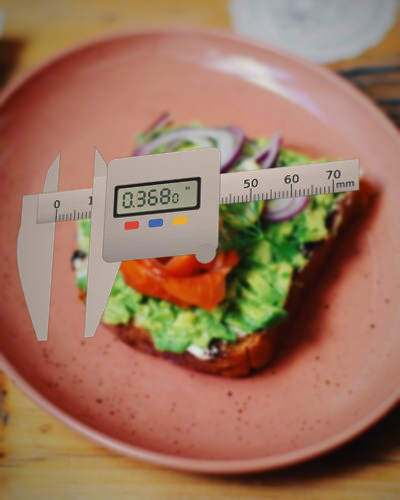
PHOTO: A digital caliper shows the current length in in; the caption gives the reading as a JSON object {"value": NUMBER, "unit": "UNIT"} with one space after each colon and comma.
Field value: {"value": 0.3680, "unit": "in"}
